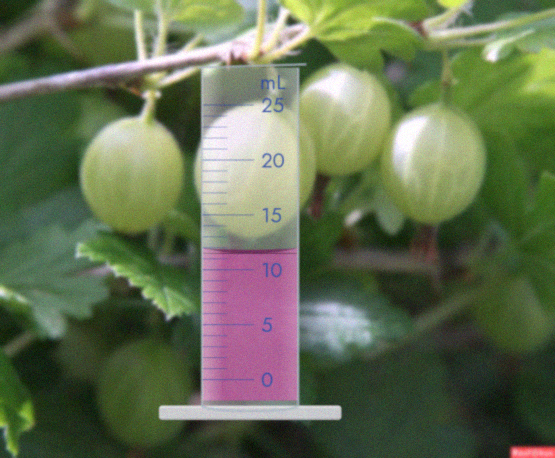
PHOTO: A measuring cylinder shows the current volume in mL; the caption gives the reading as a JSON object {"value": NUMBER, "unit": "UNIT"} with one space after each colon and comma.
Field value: {"value": 11.5, "unit": "mL"}
